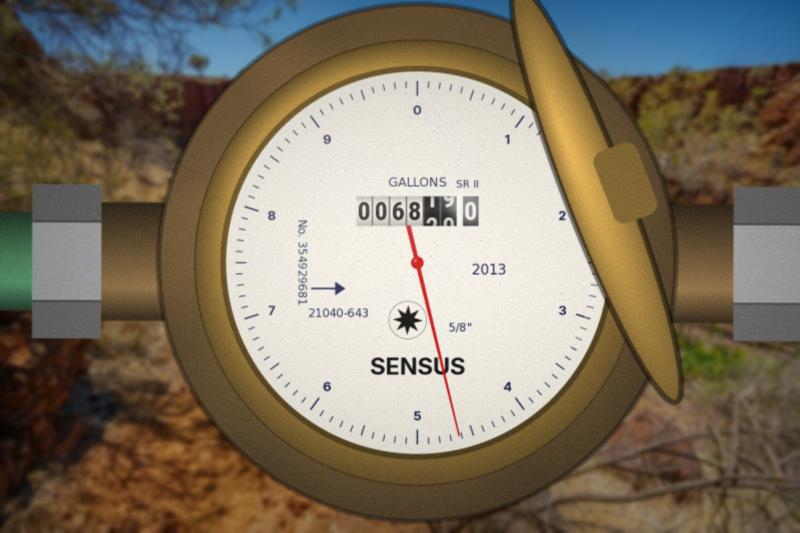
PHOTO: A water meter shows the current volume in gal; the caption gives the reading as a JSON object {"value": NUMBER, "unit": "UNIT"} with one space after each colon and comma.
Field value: {"value": 68194.6, "unit": "gal"}
